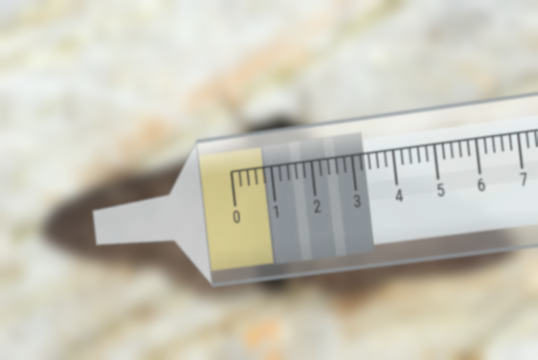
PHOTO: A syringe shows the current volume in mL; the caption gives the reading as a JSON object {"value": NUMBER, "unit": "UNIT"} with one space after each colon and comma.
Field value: {"value": 0.8, "unit": "mL"}
